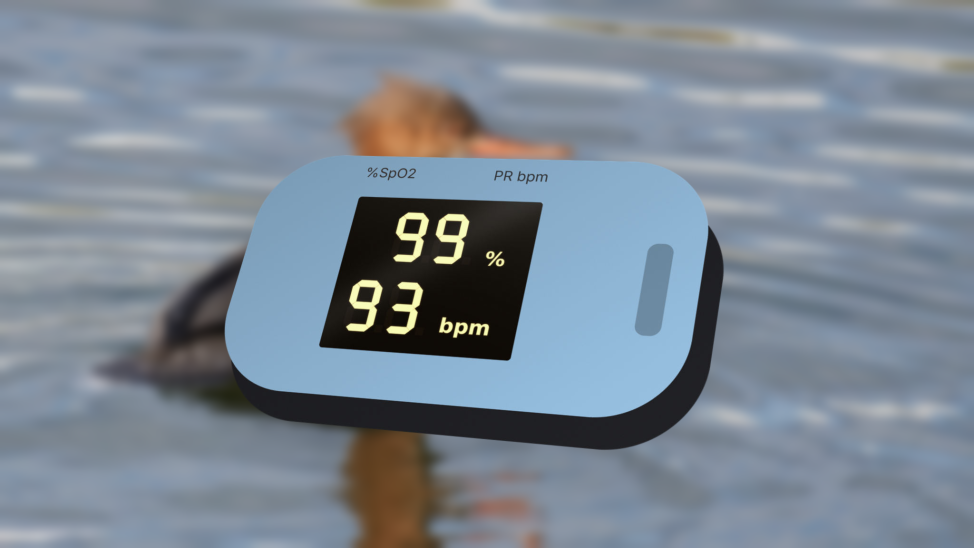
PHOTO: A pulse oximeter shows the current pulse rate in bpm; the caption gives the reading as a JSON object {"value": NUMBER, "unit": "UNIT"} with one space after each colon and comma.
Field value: {"value": 93, "unit": "bpm"}
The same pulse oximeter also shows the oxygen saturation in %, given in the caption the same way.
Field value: {"value": 99, "unit": "%"}
